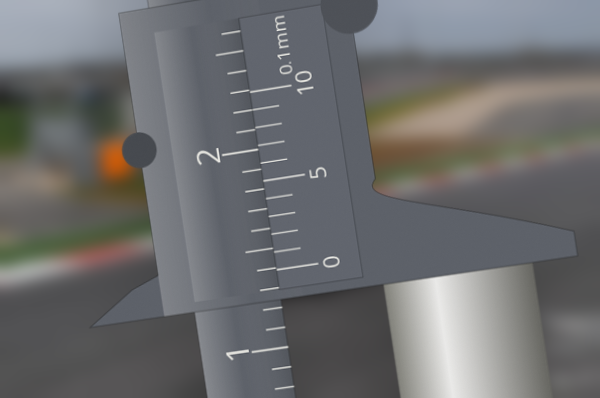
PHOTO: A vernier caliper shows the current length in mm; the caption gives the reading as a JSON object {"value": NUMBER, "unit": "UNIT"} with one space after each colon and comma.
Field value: {"value": 13.9, "unit": "mm"}
